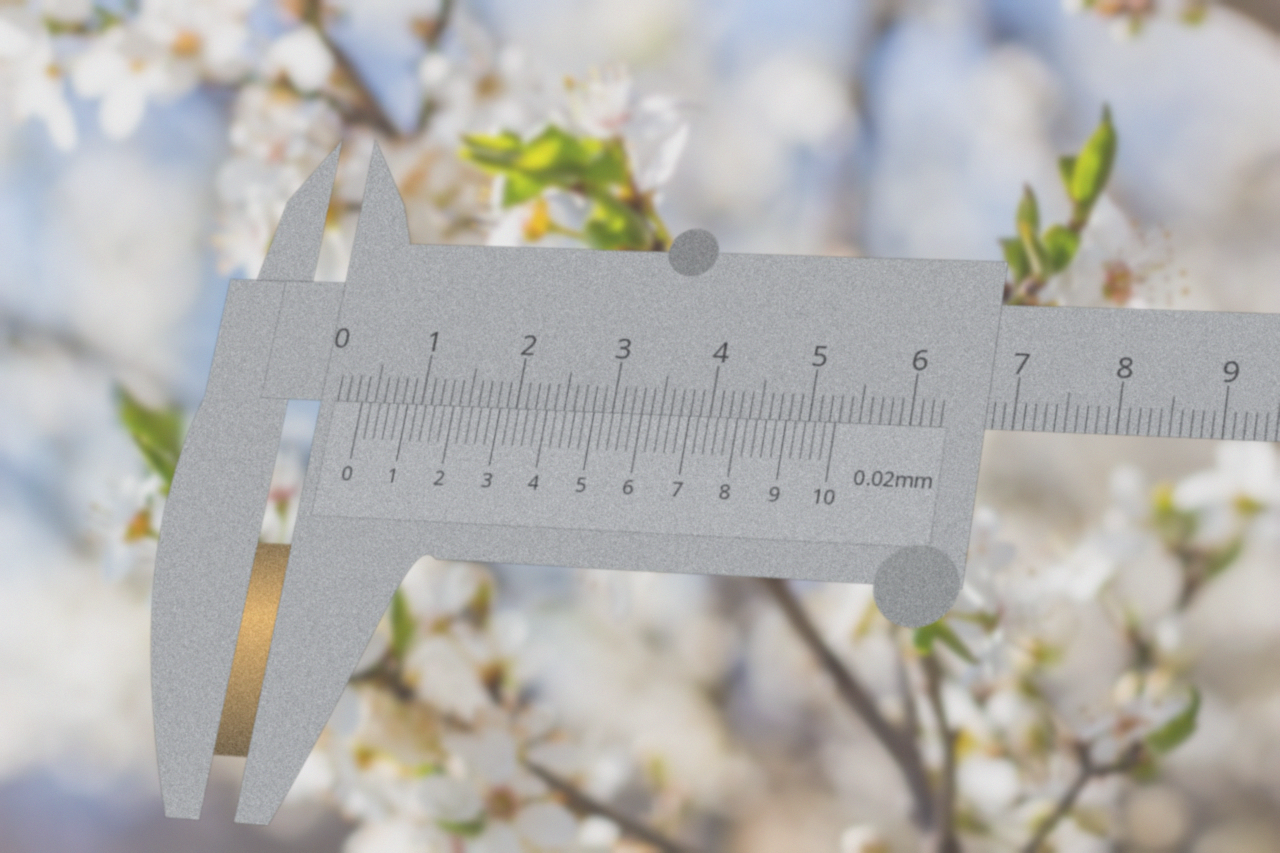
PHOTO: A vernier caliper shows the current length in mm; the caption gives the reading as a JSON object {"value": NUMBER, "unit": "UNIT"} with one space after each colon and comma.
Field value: {"value": 3.6, "unit": "mm"}
